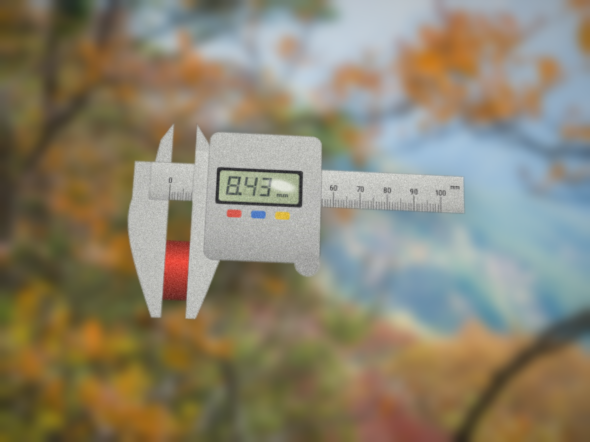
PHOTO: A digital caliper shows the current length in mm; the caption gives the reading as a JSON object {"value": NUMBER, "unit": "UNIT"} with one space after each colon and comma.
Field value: {"value": 8.43, "unit": "mm"}
